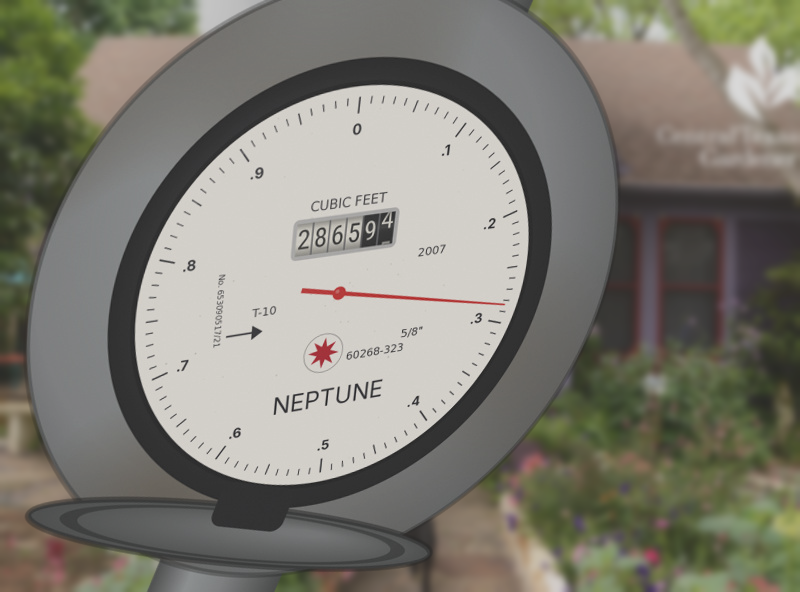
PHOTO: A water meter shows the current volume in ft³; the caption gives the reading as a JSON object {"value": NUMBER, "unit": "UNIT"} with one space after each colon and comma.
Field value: {"value": 286594.28, "unit": "ft³"}
